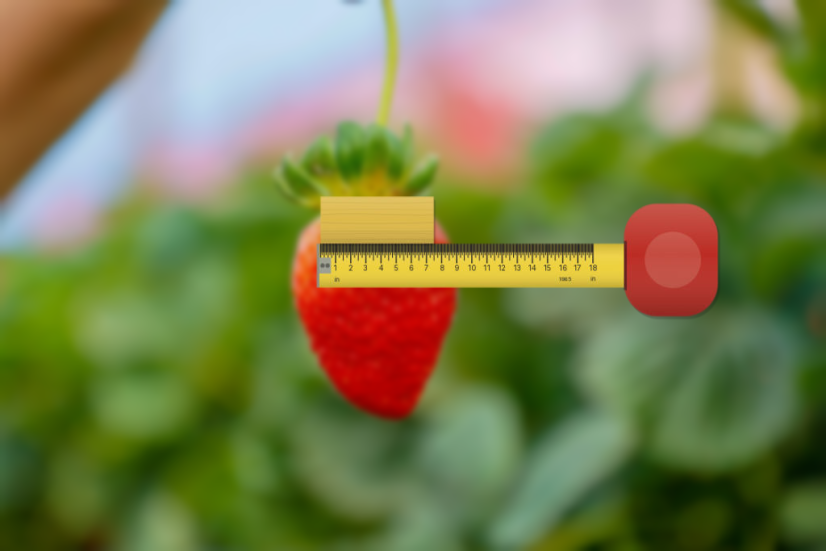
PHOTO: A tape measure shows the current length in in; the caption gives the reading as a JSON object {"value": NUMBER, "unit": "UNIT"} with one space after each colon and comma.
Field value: {"value": 7.5, "unit": "in"}
